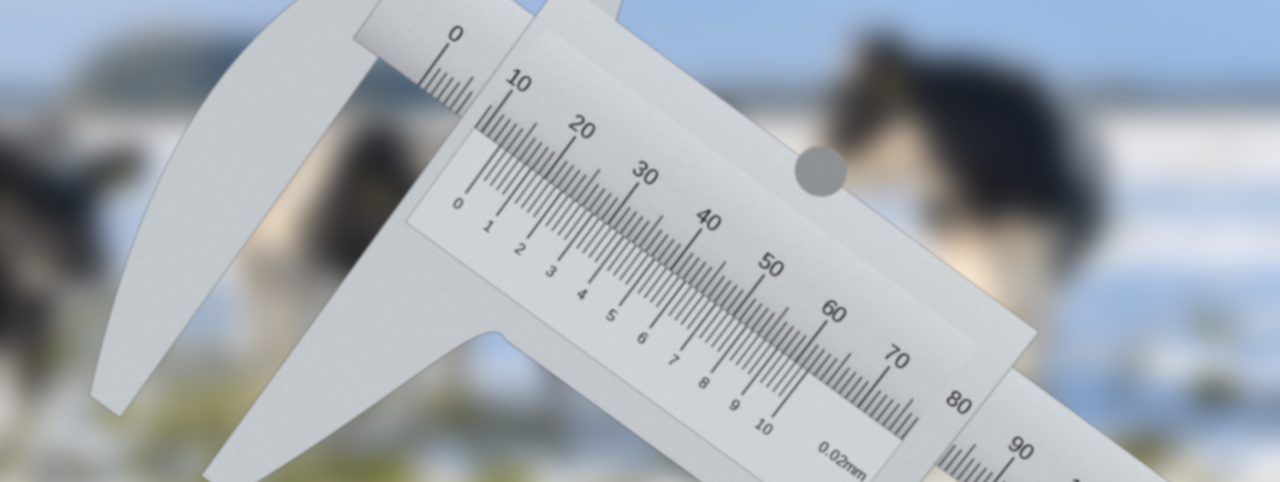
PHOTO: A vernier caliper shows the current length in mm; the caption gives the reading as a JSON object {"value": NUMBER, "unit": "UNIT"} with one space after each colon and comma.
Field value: {"value": 13.0, "unit": "mm"}
